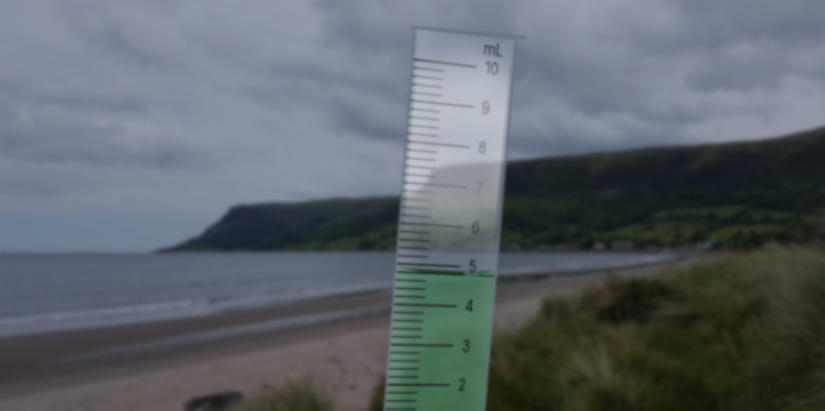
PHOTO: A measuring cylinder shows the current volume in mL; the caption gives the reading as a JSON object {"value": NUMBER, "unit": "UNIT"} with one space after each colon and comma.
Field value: {"value": 4.8, "unit": "mL"}
